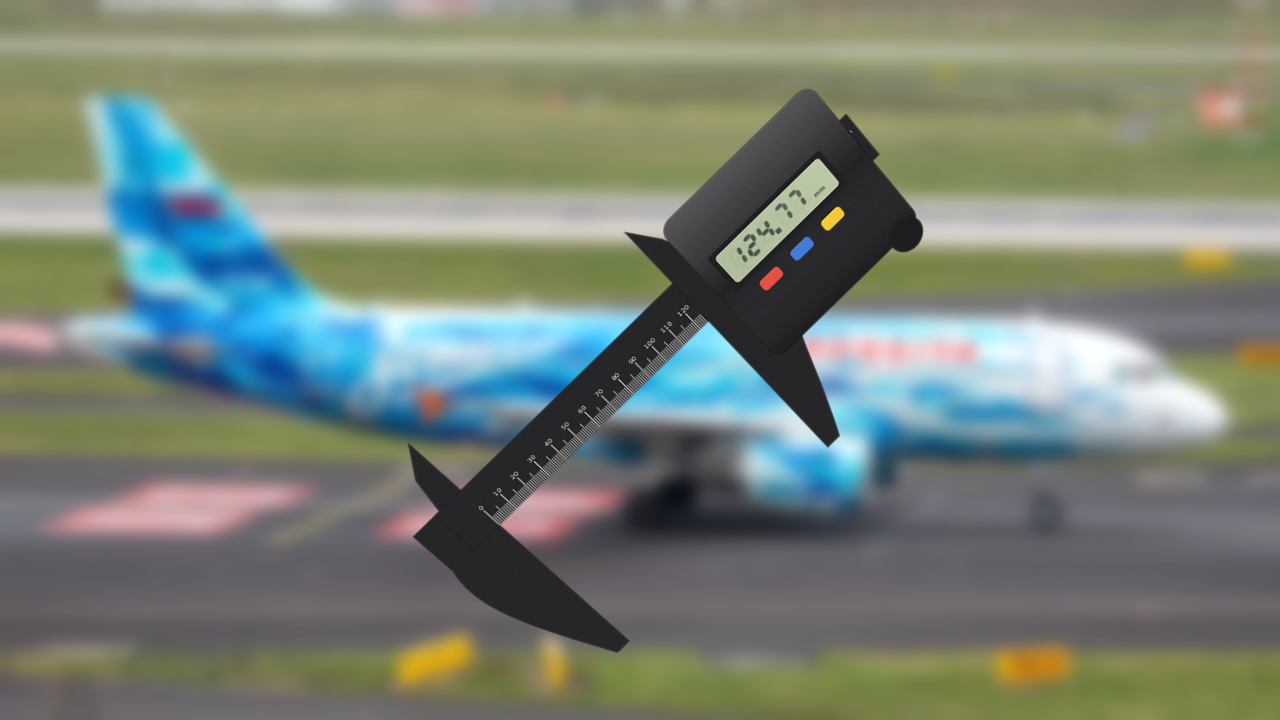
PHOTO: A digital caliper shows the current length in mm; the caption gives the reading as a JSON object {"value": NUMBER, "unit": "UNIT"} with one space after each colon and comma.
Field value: {"value": 124.77, "unit": "mm"}
